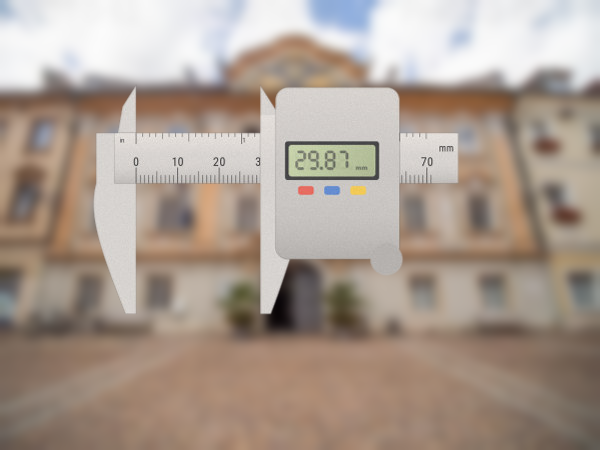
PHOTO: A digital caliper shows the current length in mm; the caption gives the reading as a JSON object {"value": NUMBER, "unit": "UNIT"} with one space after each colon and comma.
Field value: {"value": 29.87, "unit": "mm"}
